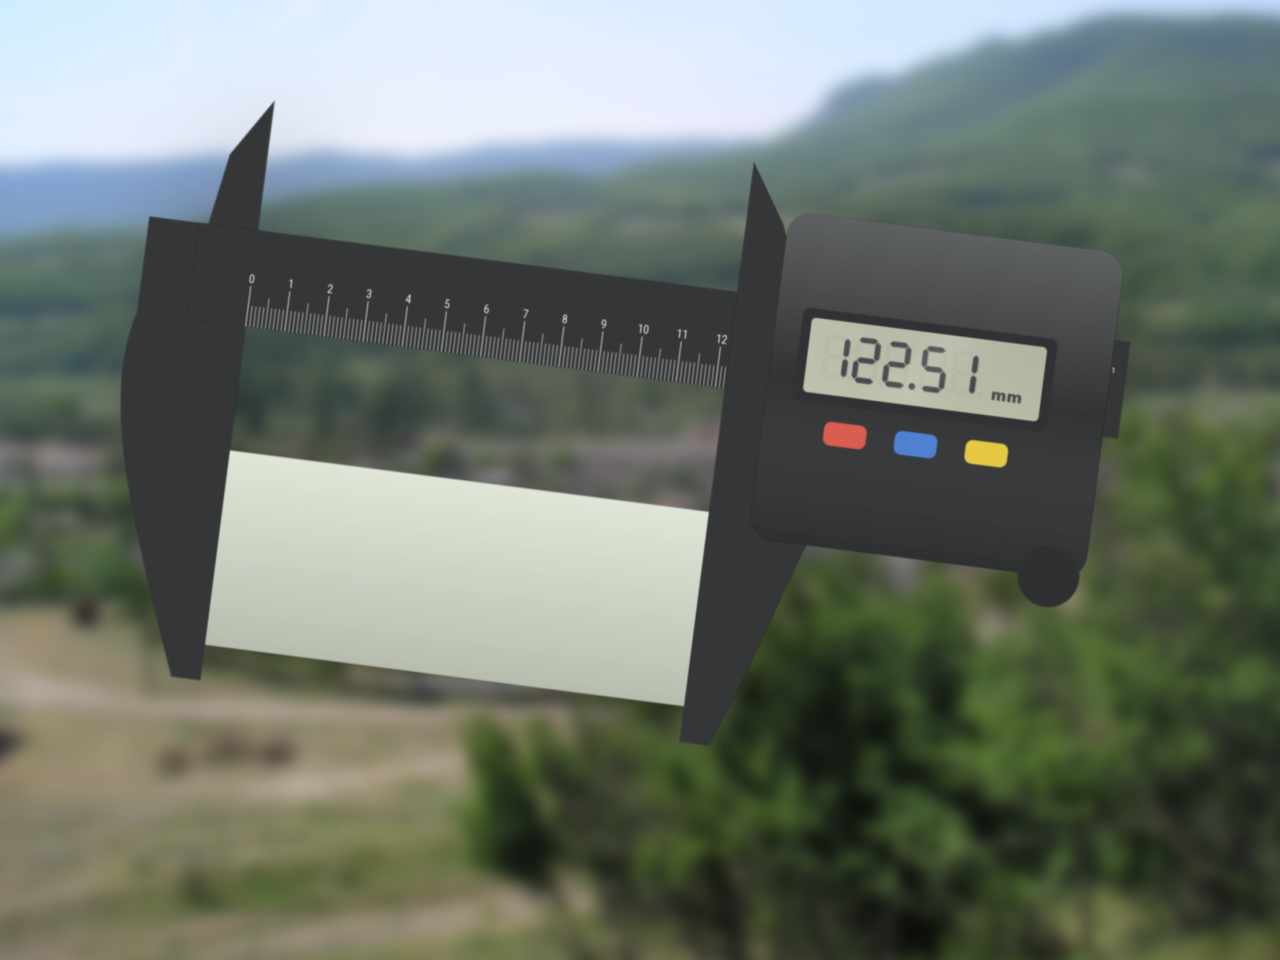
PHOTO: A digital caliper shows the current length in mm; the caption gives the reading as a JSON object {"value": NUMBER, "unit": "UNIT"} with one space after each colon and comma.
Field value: {"value": 122.51, "unit": "mm"}
